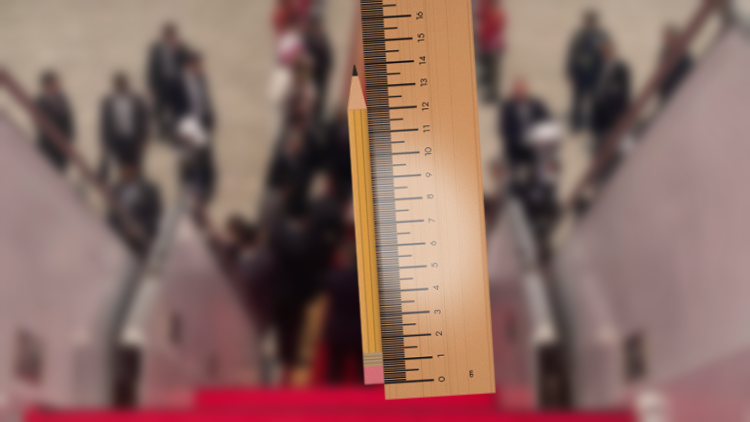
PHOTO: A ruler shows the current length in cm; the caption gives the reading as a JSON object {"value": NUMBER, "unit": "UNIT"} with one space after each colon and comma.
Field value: {"value": 14, "unit": "cm"}
